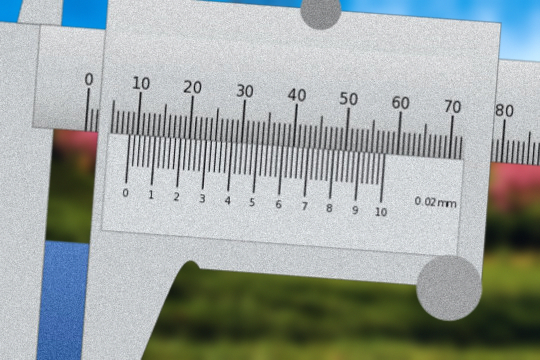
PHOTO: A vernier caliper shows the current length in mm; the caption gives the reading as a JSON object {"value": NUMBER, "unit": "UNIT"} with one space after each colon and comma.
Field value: {"value": 8.5, "unit": "mm"}
